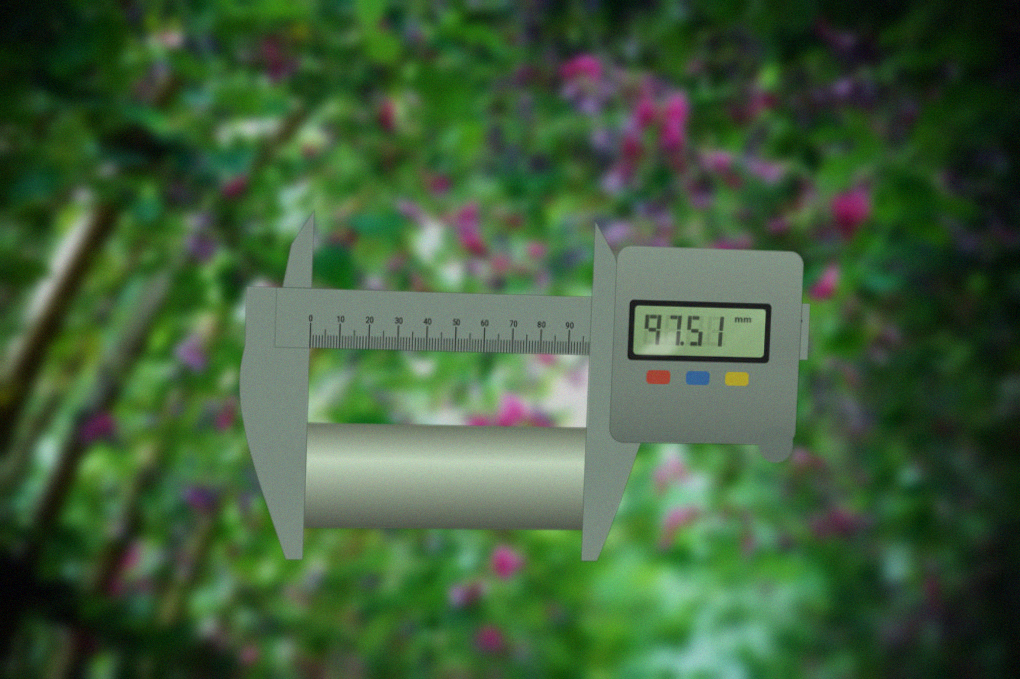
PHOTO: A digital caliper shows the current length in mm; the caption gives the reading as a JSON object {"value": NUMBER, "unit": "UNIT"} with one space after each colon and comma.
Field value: {"value": 97.51, "unit": "mm"}
